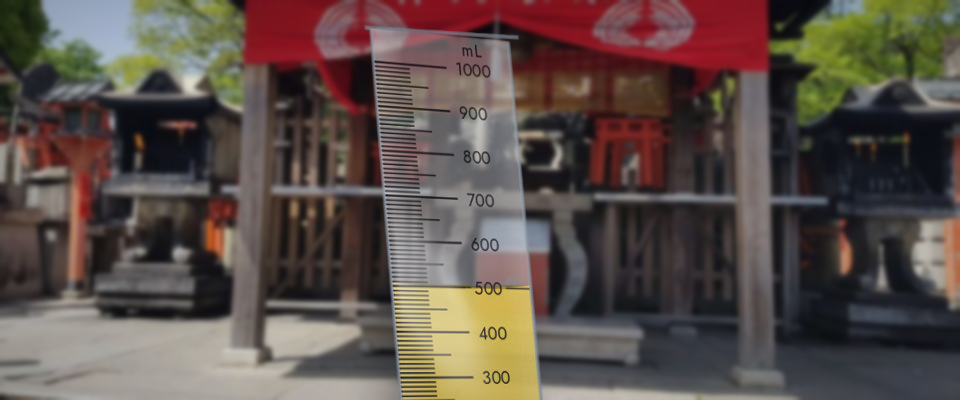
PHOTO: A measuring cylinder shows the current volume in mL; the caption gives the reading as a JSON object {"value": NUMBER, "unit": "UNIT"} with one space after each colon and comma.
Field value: {"value": 500, "unit": "mL"}
